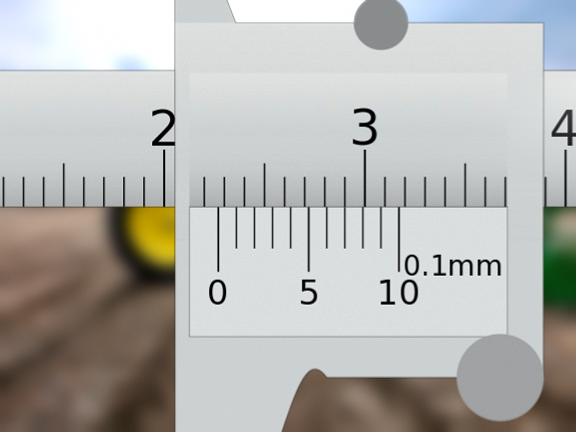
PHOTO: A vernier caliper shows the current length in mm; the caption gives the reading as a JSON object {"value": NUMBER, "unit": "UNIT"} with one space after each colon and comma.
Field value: {"value": 22.7, "unit": "mm"}
